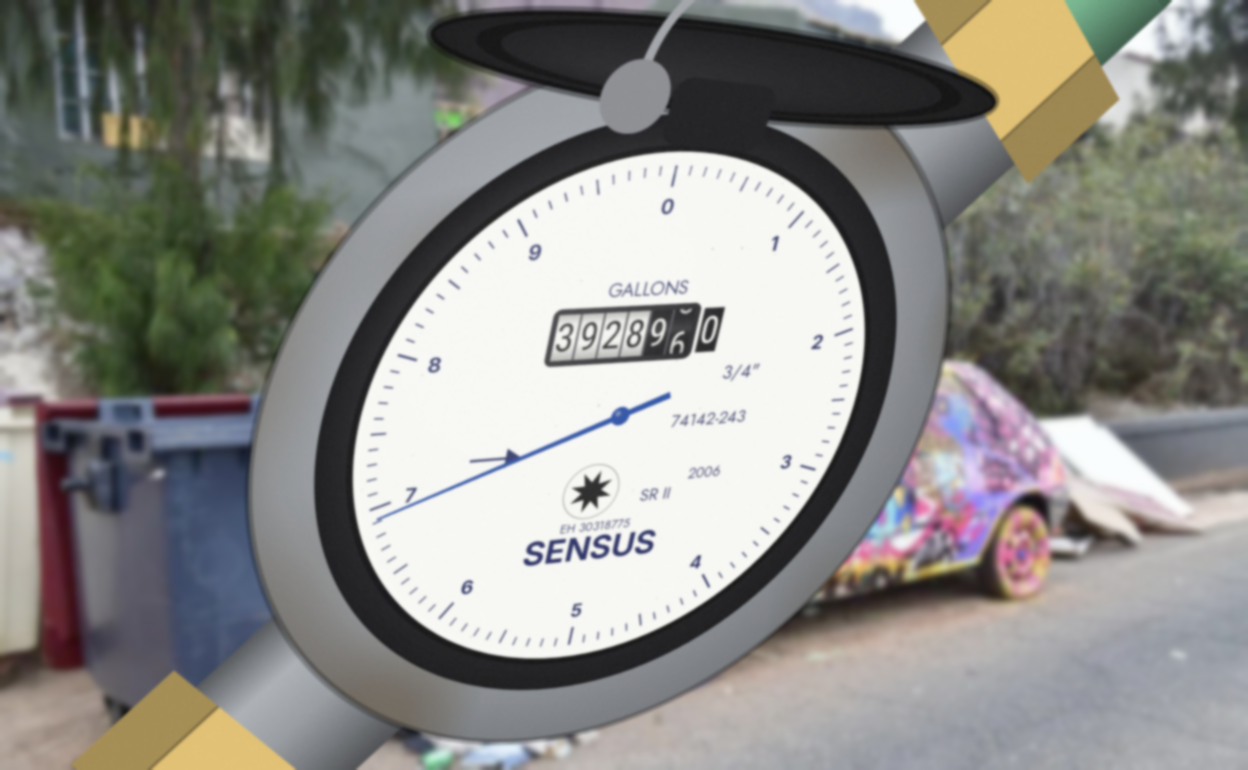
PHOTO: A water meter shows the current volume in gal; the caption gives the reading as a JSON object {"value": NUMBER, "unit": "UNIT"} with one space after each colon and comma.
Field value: {"value": 3928956.9, "unit": "gal"}
